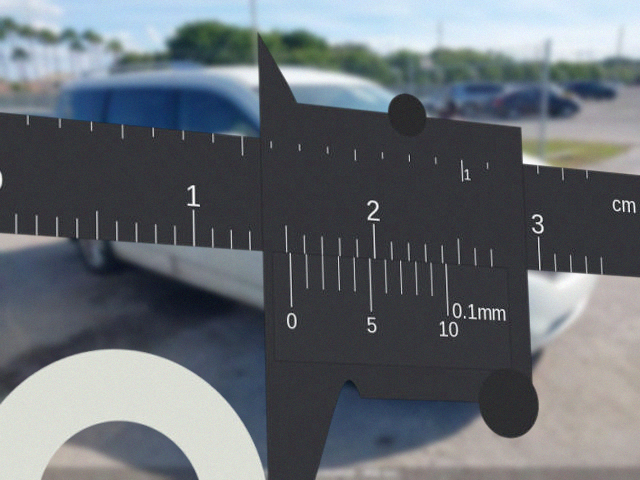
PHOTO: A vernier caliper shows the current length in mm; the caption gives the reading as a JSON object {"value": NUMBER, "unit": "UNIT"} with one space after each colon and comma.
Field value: {"value": 15.2, "unit": "mm"}
